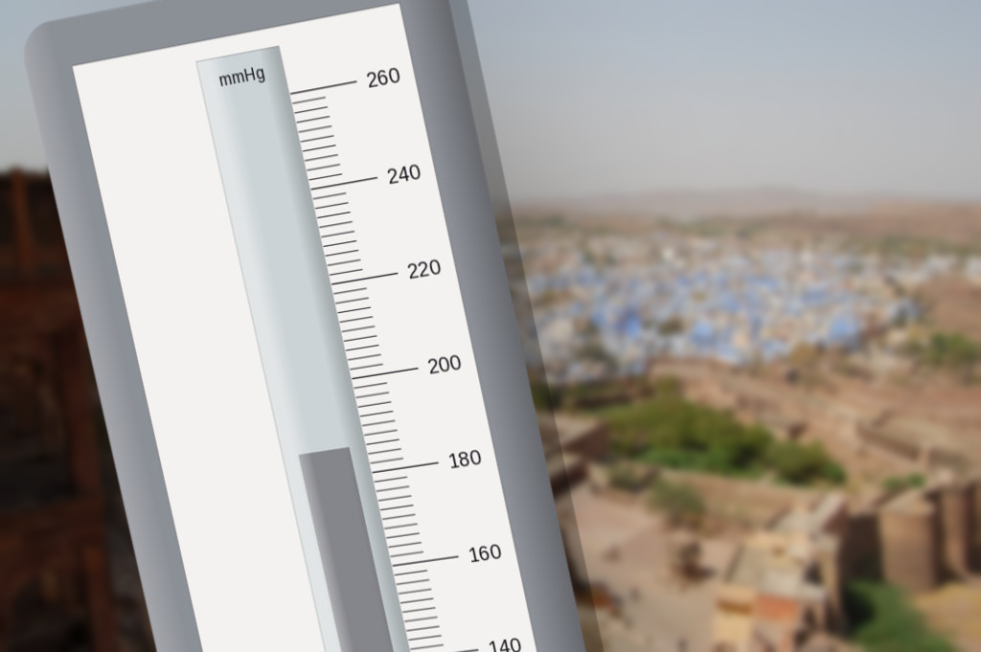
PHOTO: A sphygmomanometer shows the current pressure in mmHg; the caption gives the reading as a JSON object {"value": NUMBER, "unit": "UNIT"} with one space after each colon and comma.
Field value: {"value": 186, "unit": "mmHg"}
